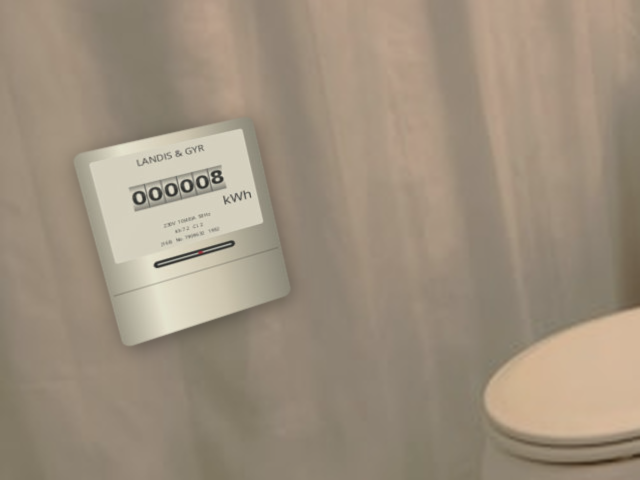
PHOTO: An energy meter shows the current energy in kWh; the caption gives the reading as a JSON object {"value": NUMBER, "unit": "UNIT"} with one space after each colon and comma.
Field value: {"value": 8, "unit": "kWh"}
